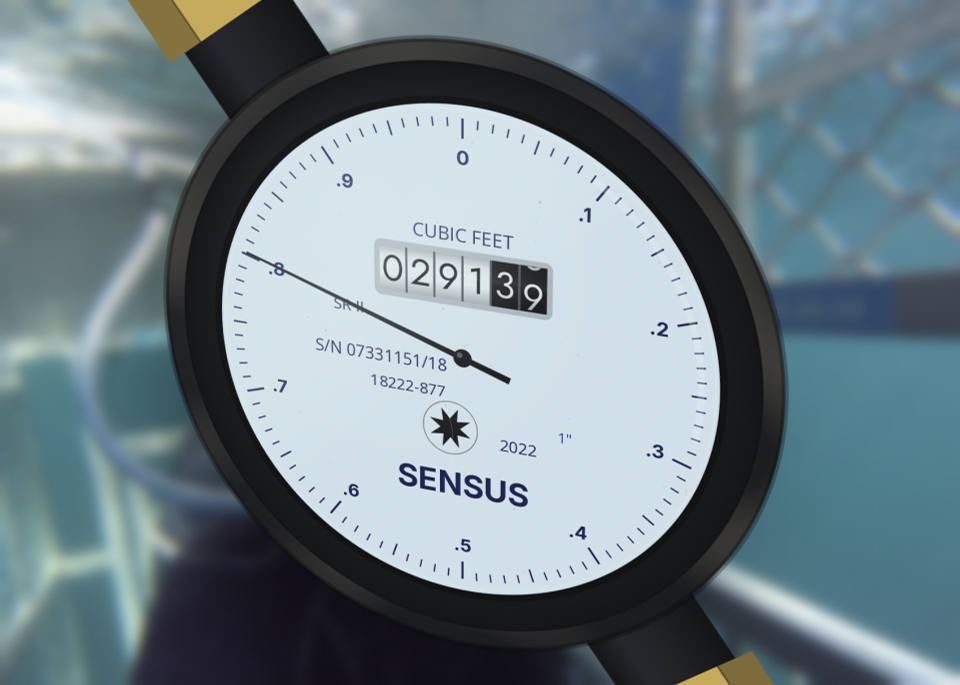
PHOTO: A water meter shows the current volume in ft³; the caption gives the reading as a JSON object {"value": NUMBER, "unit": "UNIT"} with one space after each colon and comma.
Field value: {"value": 29138.80, "unit": "ft³"}
